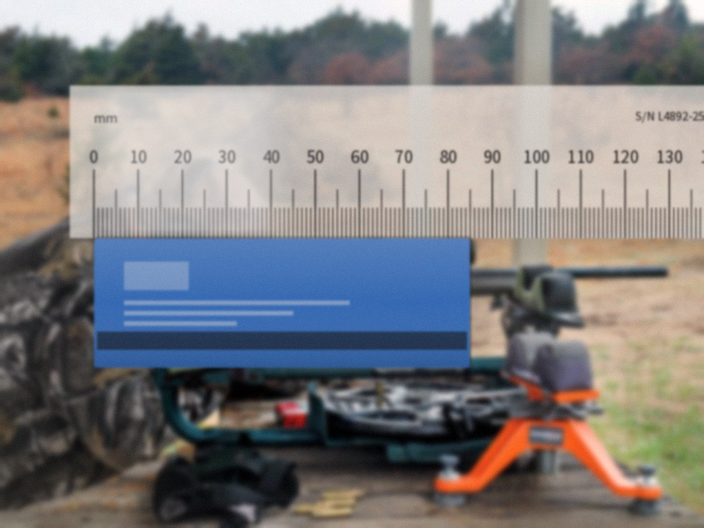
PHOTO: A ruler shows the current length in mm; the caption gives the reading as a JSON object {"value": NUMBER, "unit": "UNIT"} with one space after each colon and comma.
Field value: {"value": 85, "unit": "mm"}
